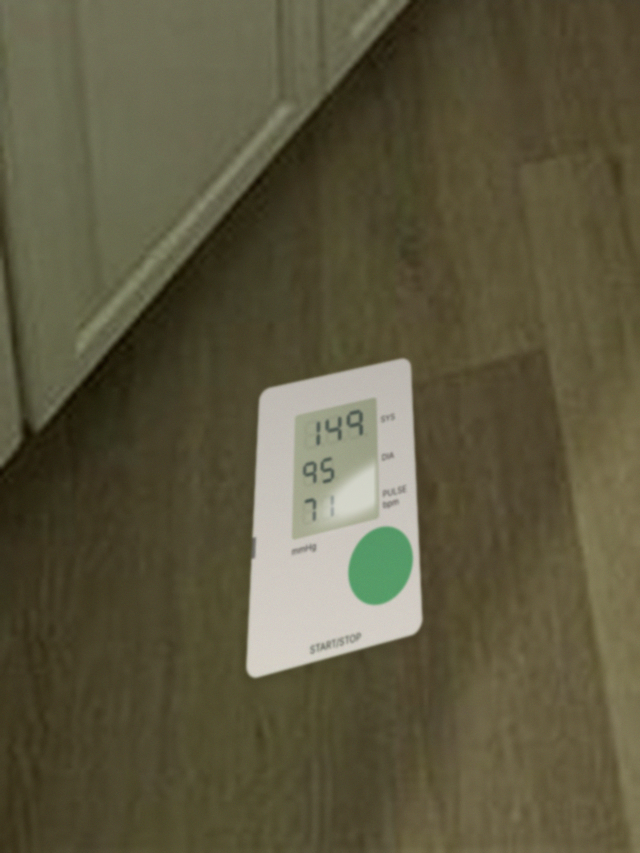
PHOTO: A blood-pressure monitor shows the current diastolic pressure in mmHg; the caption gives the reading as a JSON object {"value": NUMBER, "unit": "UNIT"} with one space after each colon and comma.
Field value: {"value": 95, "unit": "mmHg"}
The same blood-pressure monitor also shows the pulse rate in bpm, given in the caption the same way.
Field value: {"value": 71, "unit": "bpm"}
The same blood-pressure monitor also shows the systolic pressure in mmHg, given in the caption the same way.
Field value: {"value": 149, "unit": "mmHg"}
